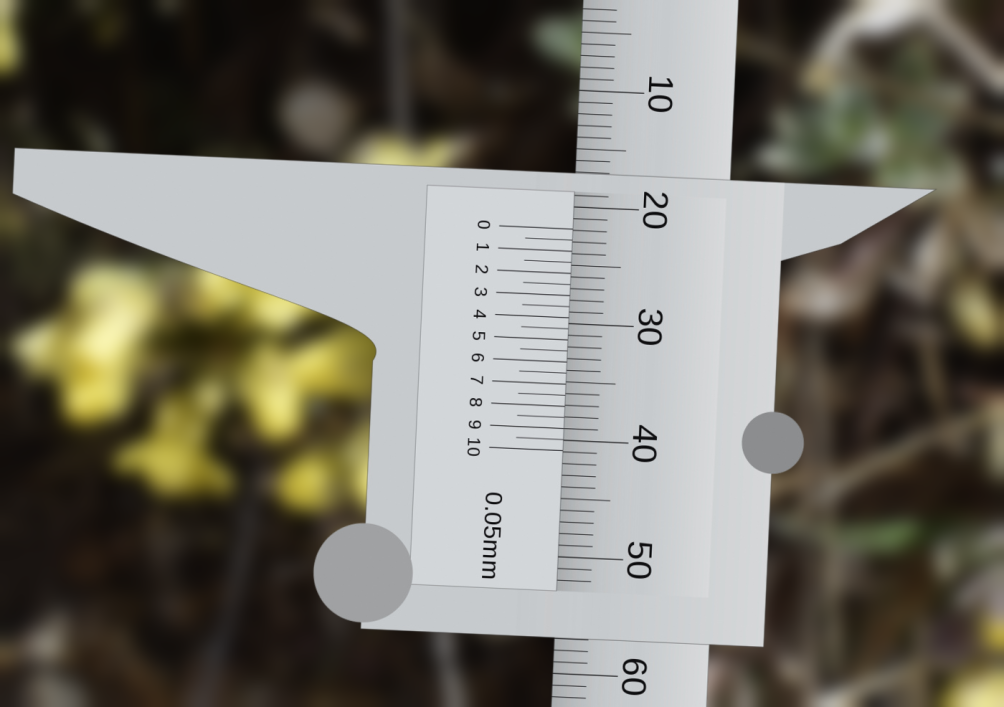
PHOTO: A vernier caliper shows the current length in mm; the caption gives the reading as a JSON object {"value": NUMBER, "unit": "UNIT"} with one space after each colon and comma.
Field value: {"value": 21.9, "unit": "mm"}
